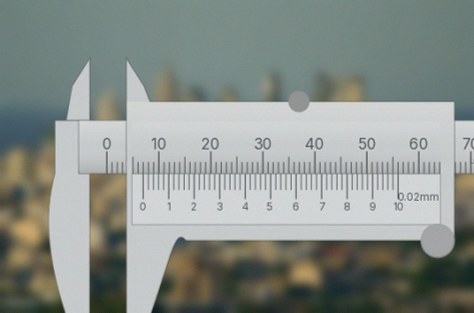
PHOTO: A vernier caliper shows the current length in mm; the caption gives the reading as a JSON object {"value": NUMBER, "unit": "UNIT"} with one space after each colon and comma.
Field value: {"value": 7.0, "unit": "mm"}
